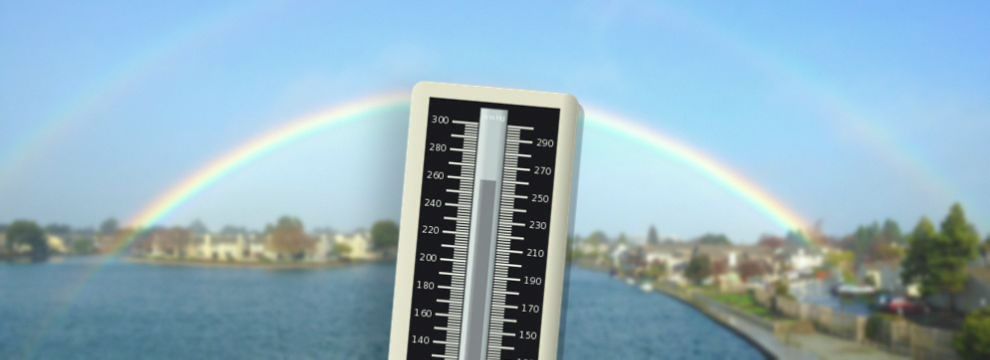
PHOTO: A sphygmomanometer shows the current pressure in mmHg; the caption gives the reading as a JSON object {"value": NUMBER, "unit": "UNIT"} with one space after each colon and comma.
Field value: {"value": 260, "unit": "mmHg"}
